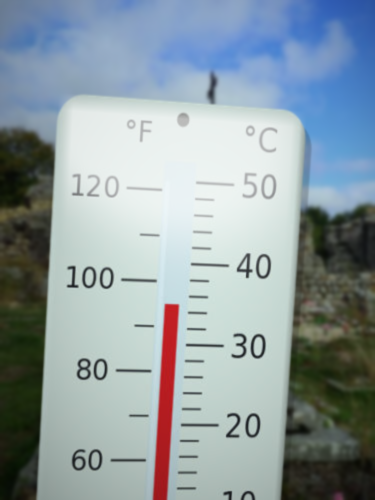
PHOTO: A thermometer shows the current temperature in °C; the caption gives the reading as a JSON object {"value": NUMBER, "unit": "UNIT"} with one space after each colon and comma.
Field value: {"value": 35, "unit": "°C"}
